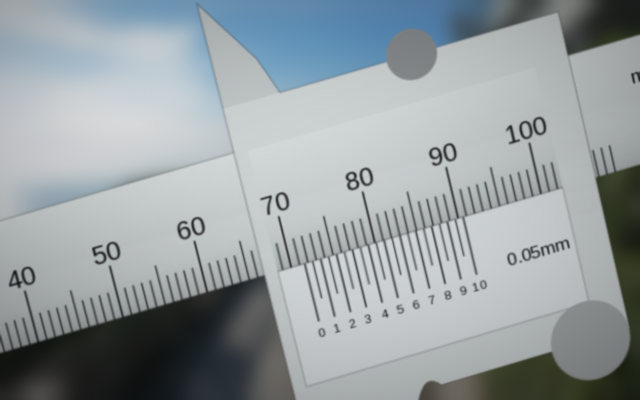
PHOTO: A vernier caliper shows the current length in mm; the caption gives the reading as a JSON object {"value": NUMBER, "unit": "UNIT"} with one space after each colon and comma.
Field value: {"value": 71.6, "unit": "mm"}
